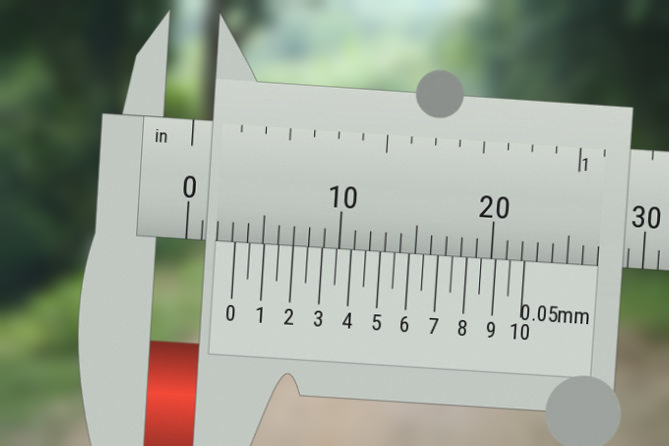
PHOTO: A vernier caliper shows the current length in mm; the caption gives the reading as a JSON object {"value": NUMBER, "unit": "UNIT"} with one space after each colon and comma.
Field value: {"value": 3.2, "unit": "mm"}
